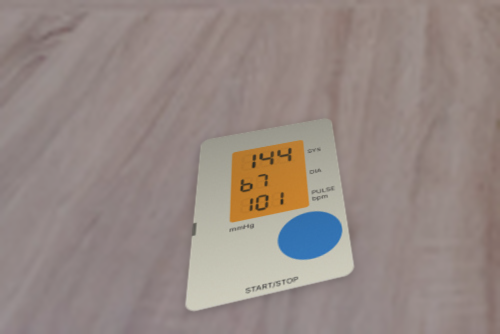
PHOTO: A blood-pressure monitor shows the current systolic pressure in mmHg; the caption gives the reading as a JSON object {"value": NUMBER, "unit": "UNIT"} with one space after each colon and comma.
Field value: {"value": 144, "unit": "mmHg"}
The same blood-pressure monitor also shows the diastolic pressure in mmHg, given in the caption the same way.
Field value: {"value": 67, "unit": "mmHg"}
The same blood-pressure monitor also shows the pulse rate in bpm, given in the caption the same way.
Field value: {"value": 101, "unit": "bpm"}
